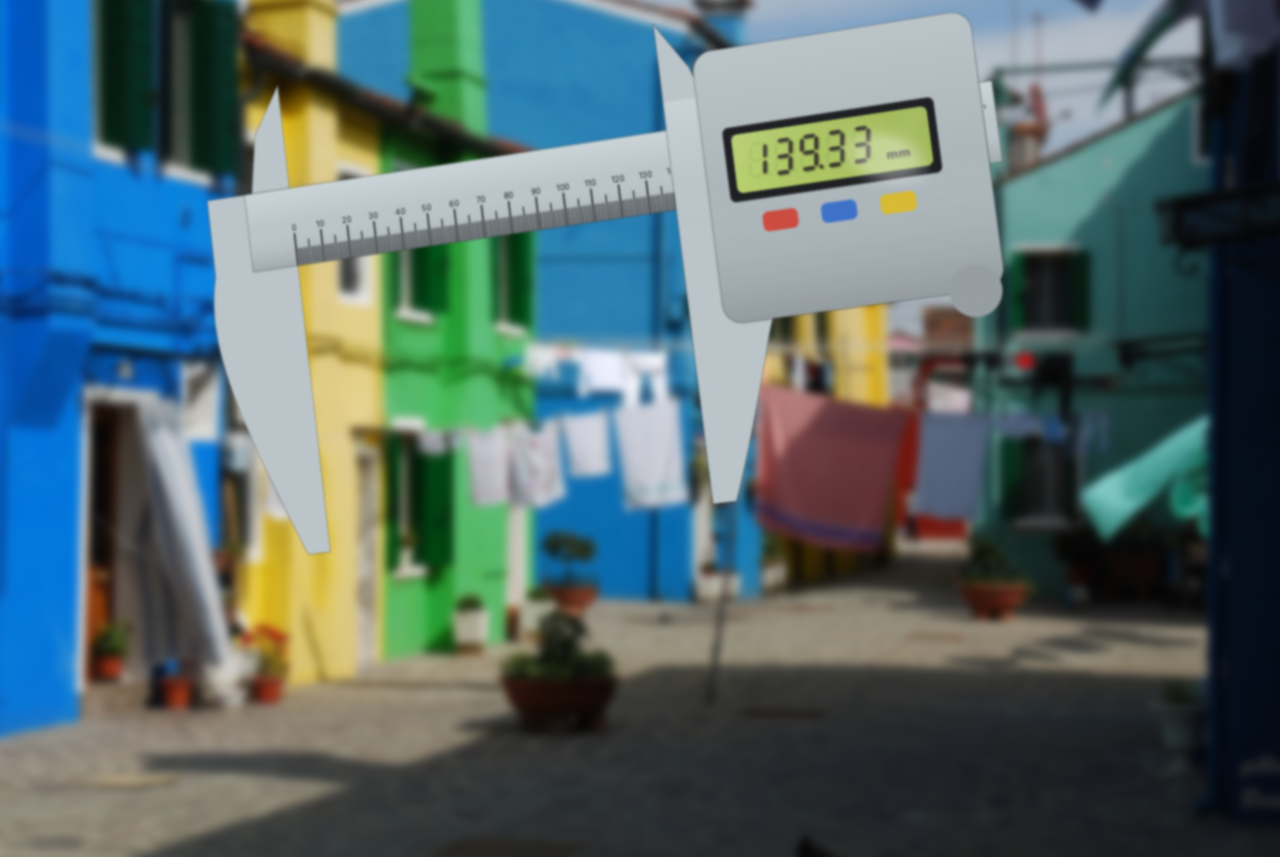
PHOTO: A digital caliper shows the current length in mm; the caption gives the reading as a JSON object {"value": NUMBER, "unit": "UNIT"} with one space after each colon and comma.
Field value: {"value": 139.33, "unit": "mm"}
